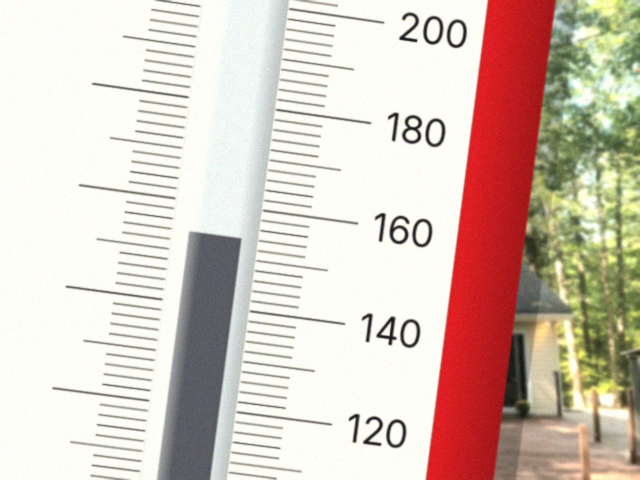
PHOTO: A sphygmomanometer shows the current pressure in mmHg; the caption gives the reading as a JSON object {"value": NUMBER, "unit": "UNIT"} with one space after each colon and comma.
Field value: {"value": 154, "unit": "mmHg"}
